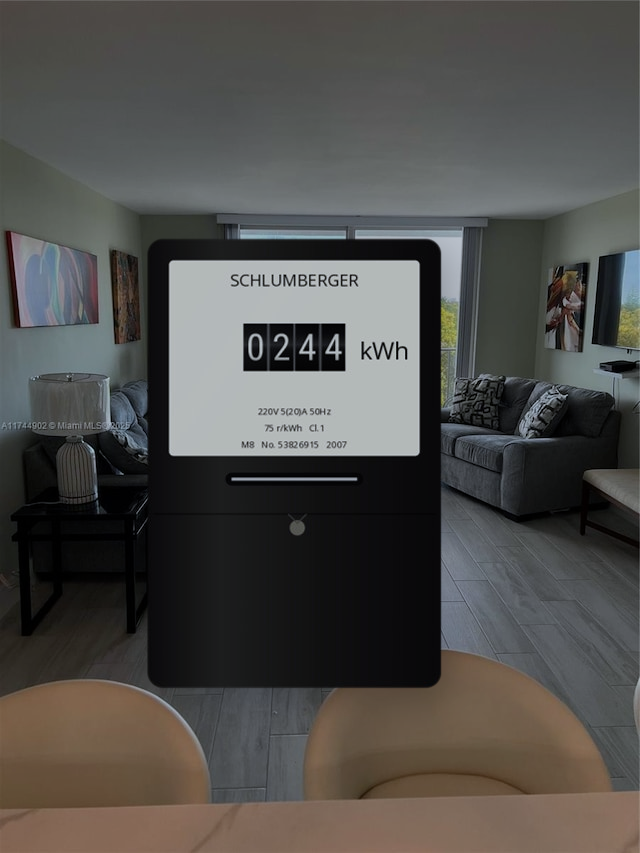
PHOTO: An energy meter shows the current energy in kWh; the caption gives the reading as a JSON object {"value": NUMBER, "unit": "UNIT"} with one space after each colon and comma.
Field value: {"value": 244, "unit": "kWh"}
